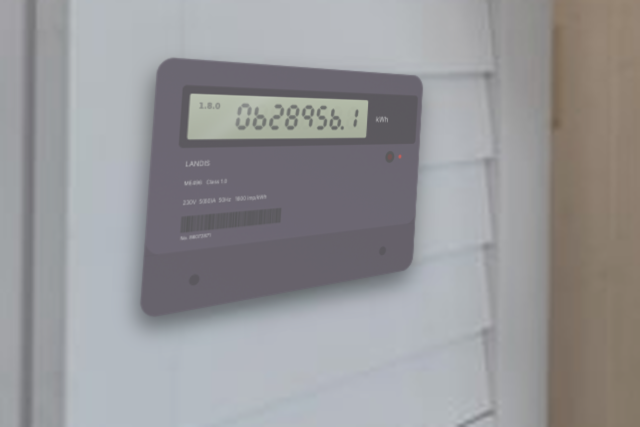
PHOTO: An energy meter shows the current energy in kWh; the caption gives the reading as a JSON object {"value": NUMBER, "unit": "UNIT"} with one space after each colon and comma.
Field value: {"value": 628956.1, "unit": "kWh"}
